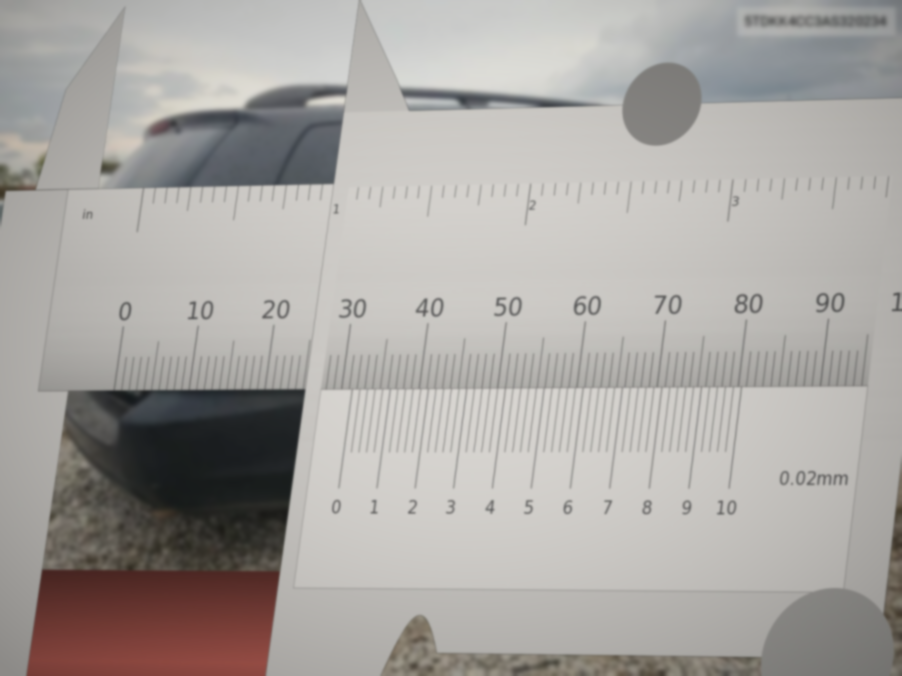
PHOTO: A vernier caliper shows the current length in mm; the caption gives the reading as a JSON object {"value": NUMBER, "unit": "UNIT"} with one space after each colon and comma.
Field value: {"value": 31.4, "unit": "mm"}
